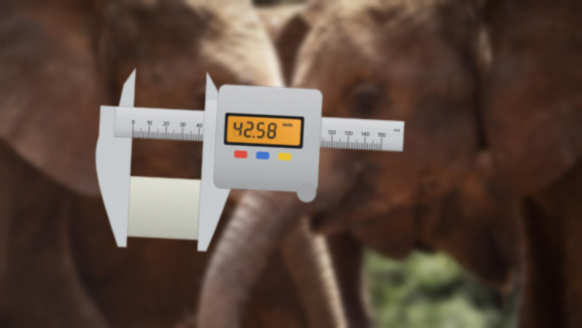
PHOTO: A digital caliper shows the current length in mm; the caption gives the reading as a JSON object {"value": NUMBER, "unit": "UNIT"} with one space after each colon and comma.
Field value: {"value": 42.58, "unit": "mm"}
